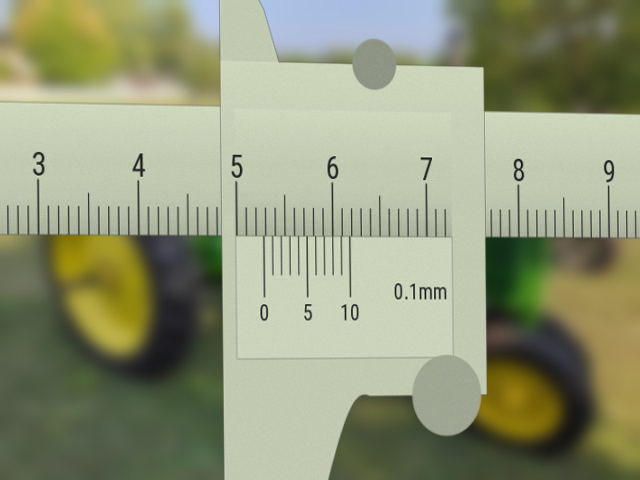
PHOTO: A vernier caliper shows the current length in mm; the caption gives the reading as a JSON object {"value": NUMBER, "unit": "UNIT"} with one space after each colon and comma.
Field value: {"value": 52.8, "unit": "mm"}
